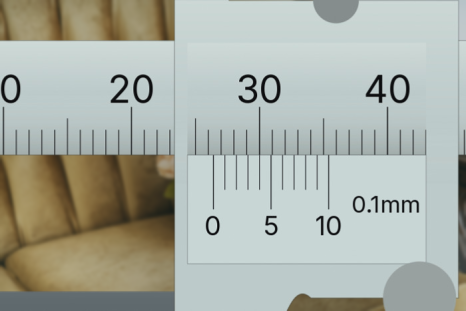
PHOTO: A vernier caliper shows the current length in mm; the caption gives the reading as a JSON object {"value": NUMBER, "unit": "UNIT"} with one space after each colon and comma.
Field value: {"value": 26.4, "unit": "mm"}
